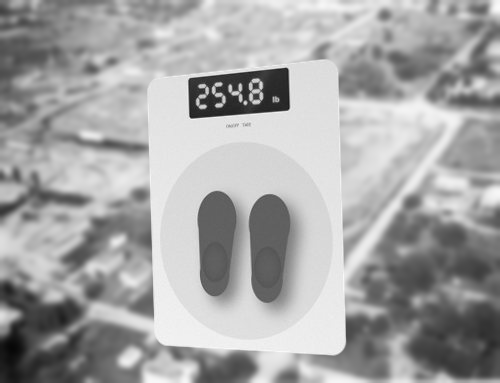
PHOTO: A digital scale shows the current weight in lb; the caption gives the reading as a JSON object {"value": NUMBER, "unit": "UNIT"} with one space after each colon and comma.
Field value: {"value": 254.8, "unit": "lb"}
